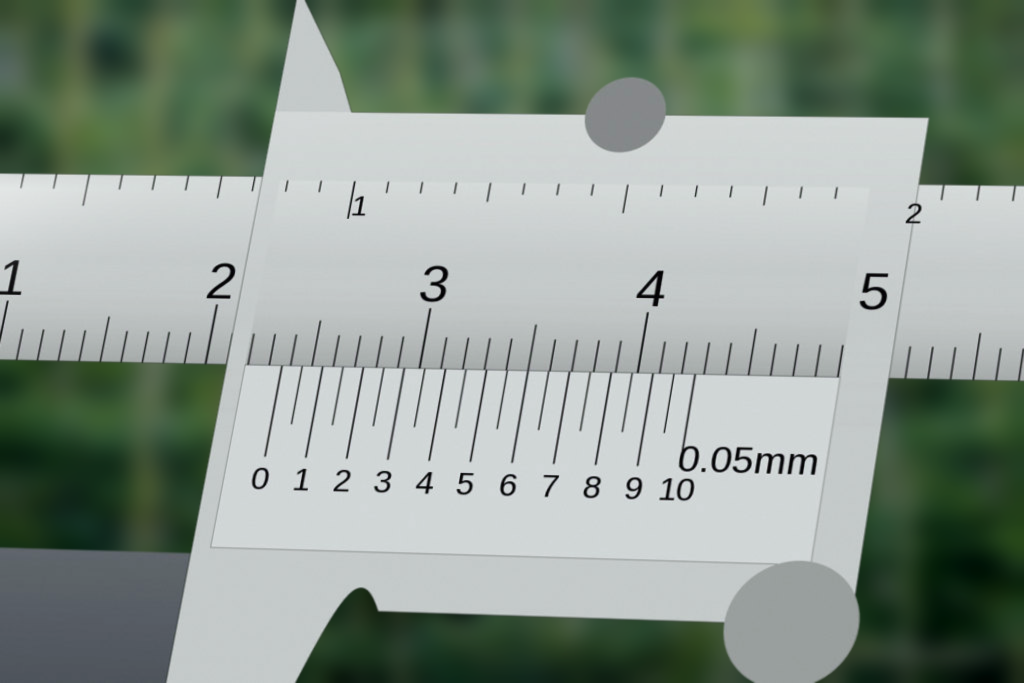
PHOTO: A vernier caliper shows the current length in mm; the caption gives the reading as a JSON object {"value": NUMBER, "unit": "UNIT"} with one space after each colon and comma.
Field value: {"value": 23.6, "unit": "mm"}
